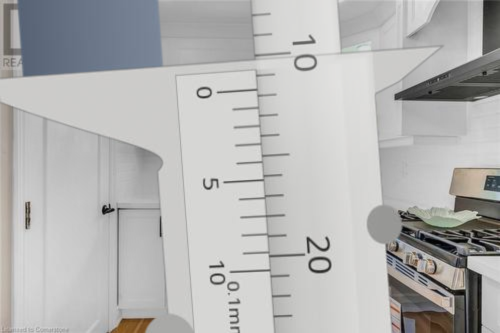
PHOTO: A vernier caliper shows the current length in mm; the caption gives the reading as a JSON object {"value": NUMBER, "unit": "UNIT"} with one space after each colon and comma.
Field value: {"value": 11.7, "unit": "mm"}
